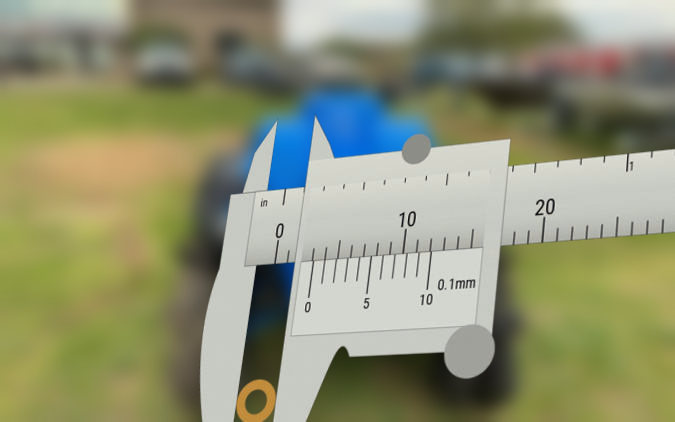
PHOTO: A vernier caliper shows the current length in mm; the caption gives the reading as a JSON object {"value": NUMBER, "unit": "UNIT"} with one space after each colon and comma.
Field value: {"value": 3.1, "unit": "mm"}
